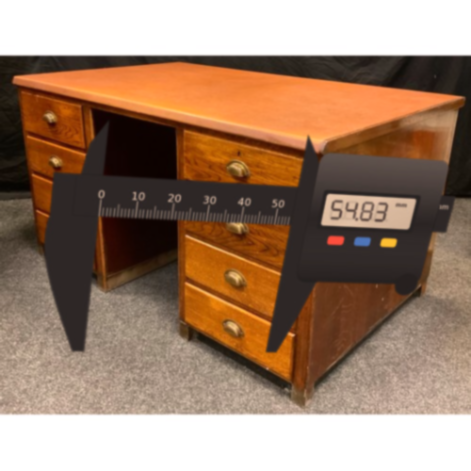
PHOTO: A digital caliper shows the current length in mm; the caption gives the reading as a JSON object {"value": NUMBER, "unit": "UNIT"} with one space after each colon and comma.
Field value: {"value": 54.83, "unit": "mm"}
